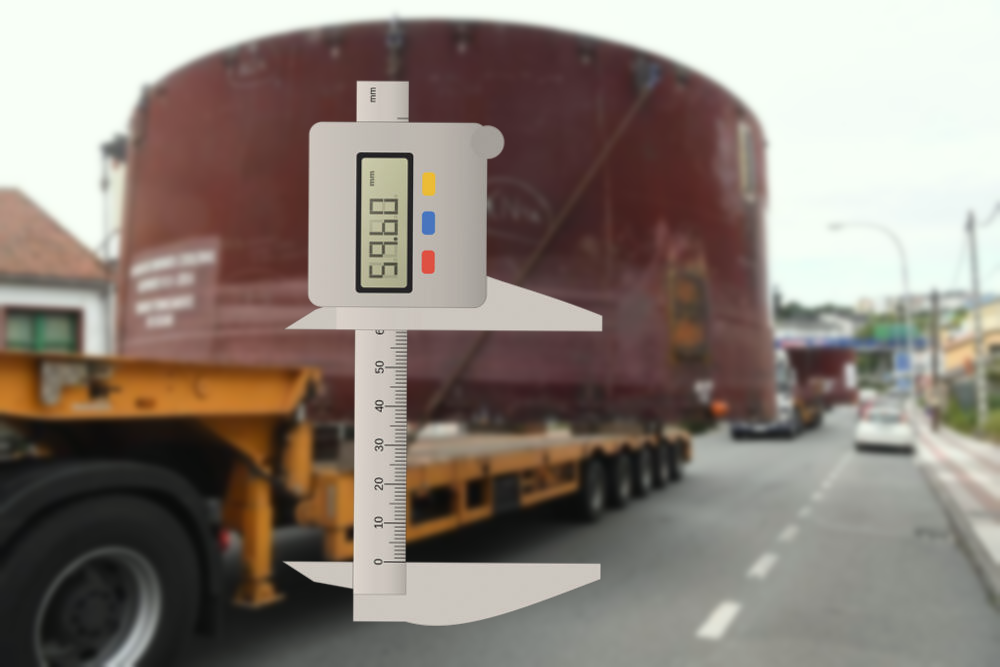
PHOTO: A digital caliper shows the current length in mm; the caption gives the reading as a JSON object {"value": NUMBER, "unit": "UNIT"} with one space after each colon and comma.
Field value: {"value": 59.60, "unit": "mm"}
